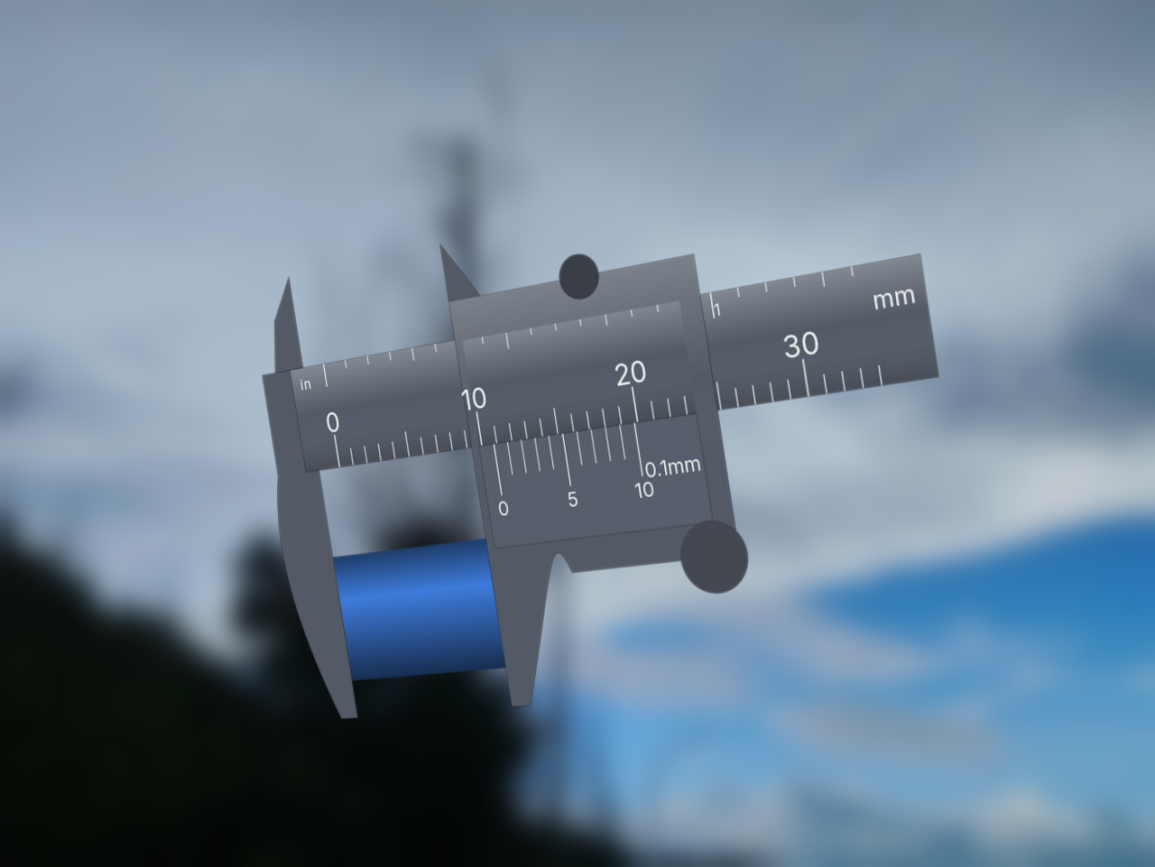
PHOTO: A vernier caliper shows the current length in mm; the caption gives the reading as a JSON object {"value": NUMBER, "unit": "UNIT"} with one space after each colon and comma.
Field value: {"value": 10.8, "unit": "mm"}
